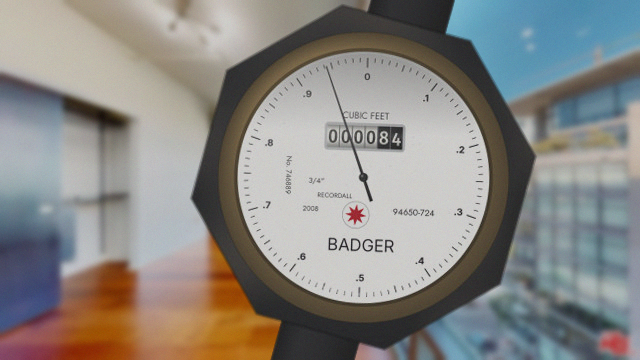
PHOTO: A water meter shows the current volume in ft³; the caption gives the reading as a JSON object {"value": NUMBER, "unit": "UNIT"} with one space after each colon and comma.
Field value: {"value": 83.94, "unit": "ft³"}
